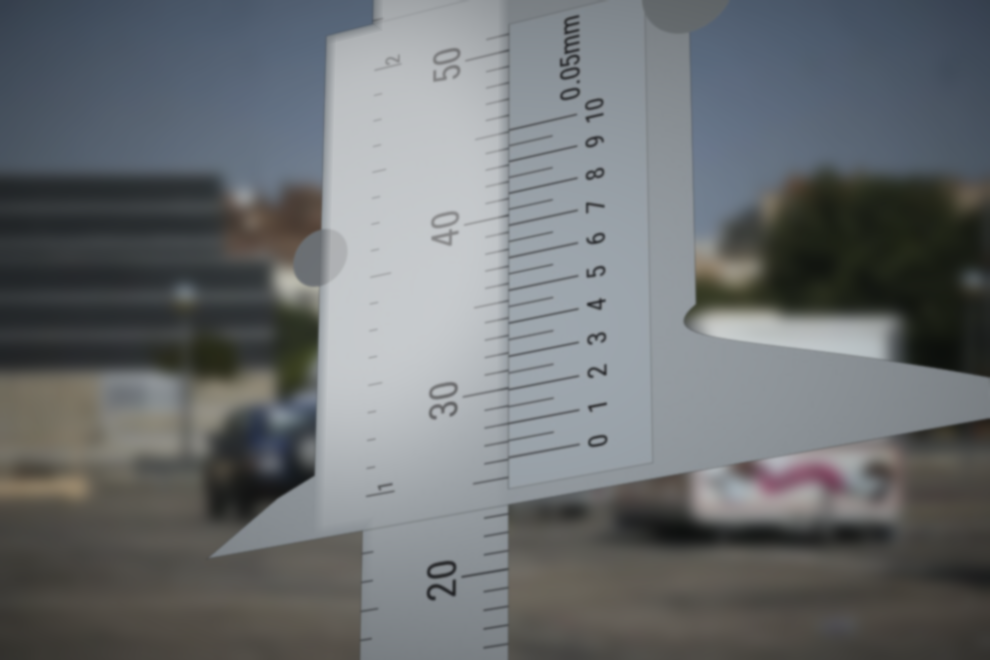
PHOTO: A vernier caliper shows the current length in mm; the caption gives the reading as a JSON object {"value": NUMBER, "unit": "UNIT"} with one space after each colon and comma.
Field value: {"value": 26.1, "unit": "mm"}
